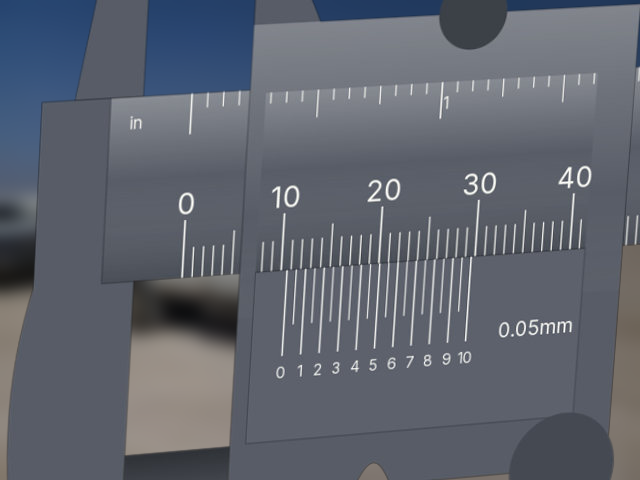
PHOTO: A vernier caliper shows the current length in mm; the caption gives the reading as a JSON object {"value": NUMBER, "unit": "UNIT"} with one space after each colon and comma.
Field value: {"value": 10.6, "unit": "mm"}
